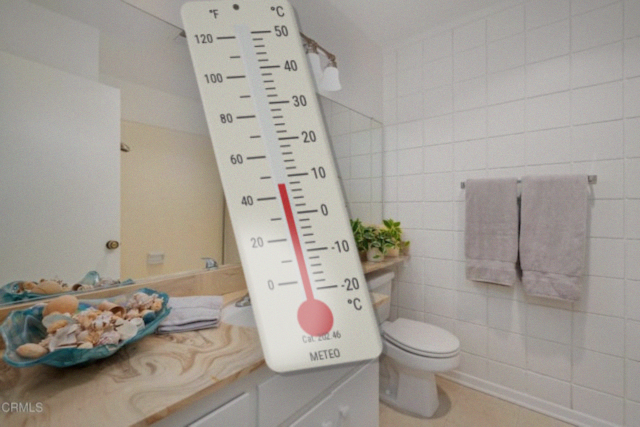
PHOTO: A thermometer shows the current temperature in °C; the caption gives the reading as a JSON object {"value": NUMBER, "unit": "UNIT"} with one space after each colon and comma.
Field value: {"value": 8, "unit": "°C"}
